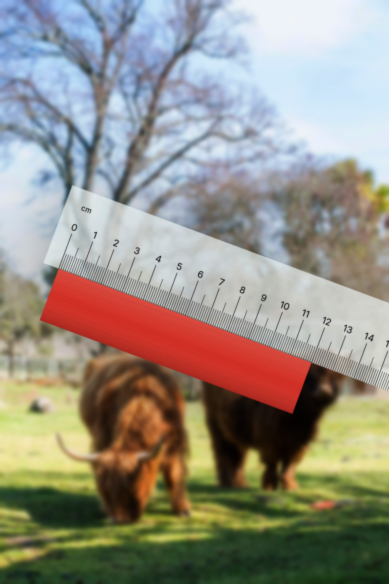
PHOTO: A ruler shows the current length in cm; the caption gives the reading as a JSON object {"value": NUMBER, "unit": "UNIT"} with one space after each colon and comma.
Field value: {"value": 12, "unit": "cm"}
